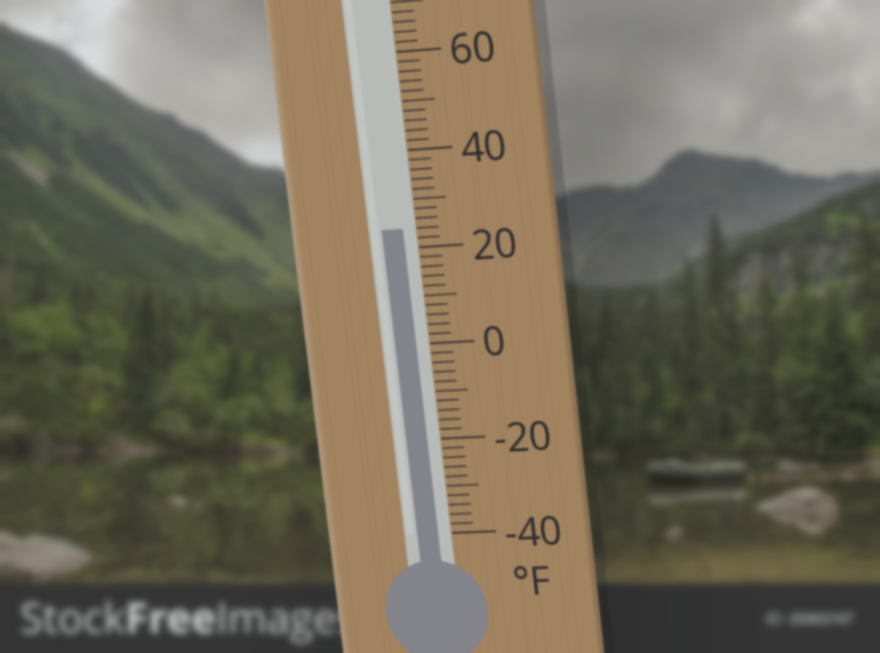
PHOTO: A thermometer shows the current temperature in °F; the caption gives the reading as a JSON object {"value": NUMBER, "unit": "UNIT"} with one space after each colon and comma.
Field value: {"value": 24, "unit": "°F"}
